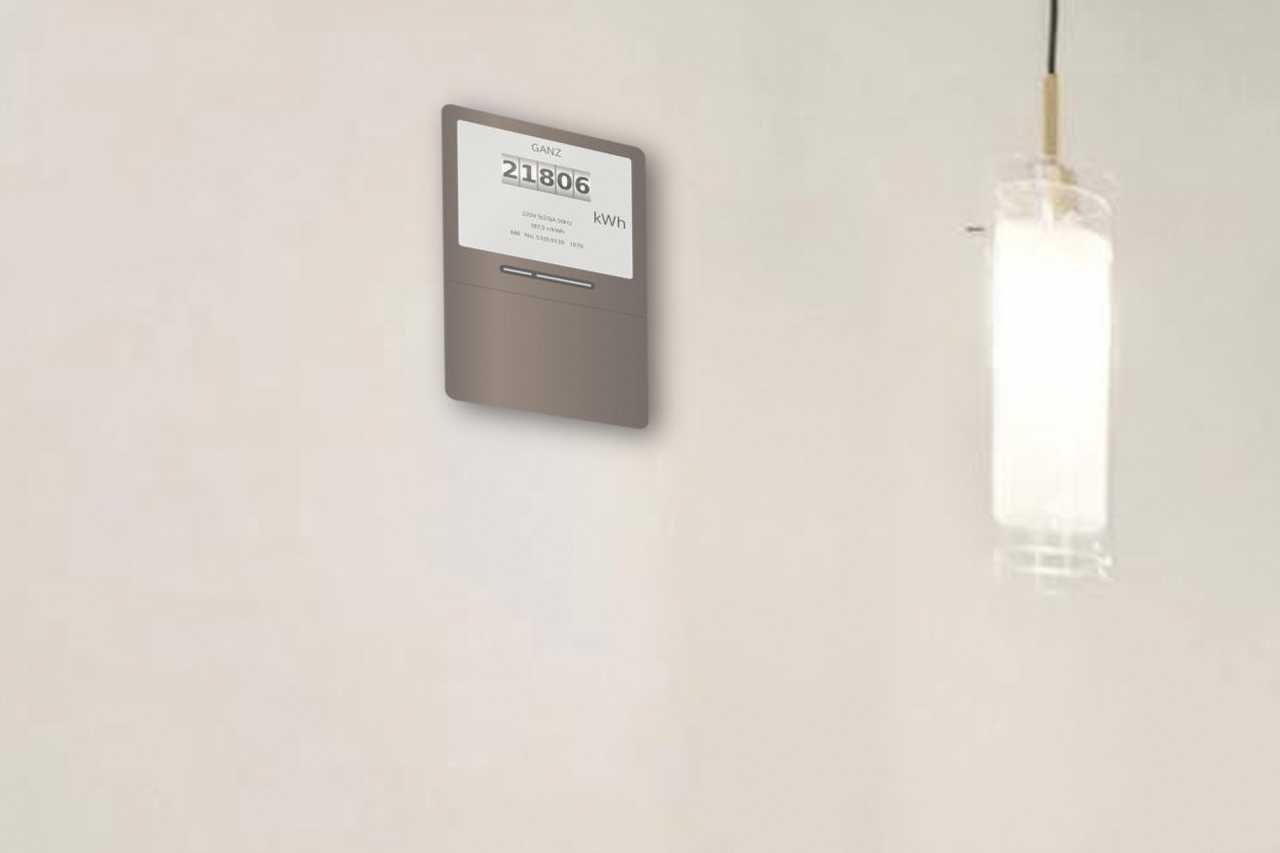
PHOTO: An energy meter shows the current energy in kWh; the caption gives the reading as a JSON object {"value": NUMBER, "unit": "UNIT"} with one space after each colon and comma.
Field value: {"value": 21806, "unit": "kWh"}
